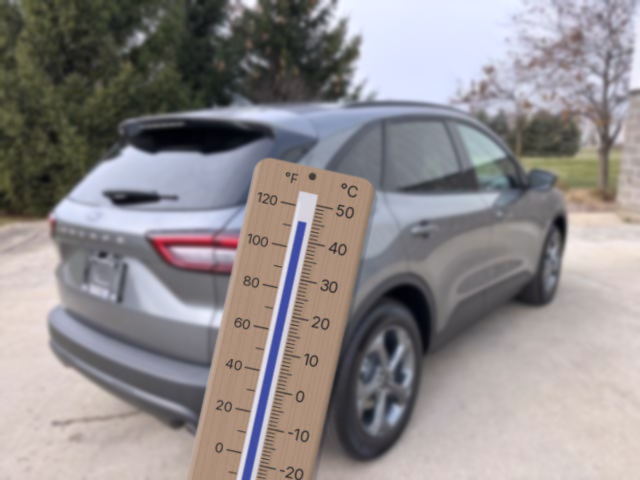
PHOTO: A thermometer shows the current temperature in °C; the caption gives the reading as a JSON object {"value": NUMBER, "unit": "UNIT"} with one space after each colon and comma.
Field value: {"value": 45, "unit": "°C"}
